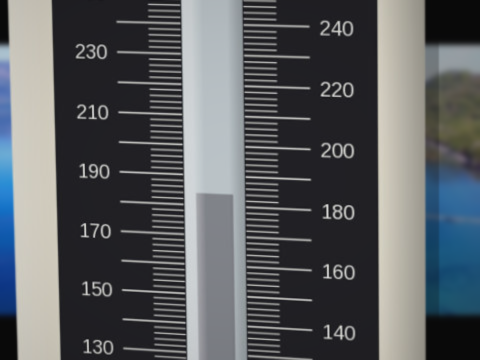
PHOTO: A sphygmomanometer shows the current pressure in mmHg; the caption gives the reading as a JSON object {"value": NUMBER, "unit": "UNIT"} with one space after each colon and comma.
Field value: {"value": 184, "unit": "mmHg"}
